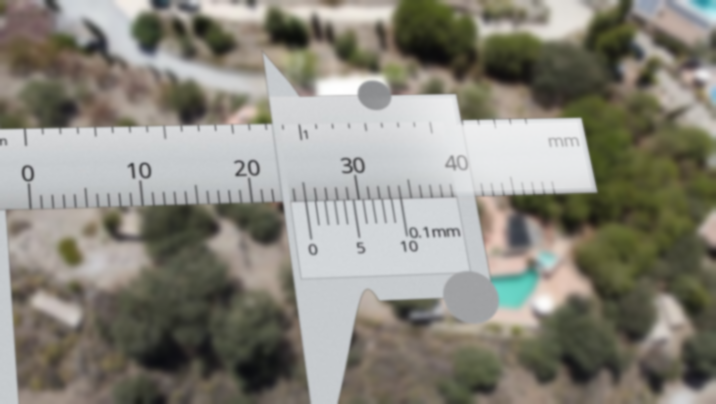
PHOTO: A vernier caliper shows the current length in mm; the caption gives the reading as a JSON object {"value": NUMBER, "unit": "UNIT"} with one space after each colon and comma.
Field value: {"value": 25.0, "unit": "mm"}
